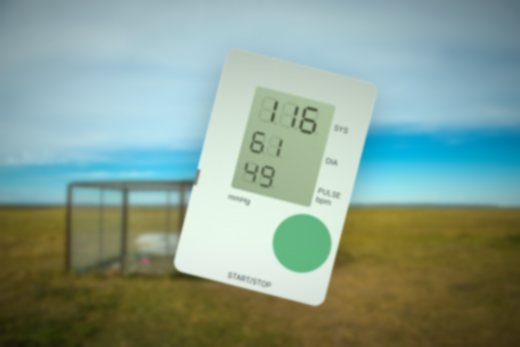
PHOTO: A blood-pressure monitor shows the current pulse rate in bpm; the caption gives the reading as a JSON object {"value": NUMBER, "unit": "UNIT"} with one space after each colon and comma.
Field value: {"value": 49, "unit": "bpm"}
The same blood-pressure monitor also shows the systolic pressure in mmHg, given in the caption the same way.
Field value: {"value": 116, "unit": "mmHg"}
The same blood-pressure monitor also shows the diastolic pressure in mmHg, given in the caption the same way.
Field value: {"value": 61, "unit": "mmHg"}
